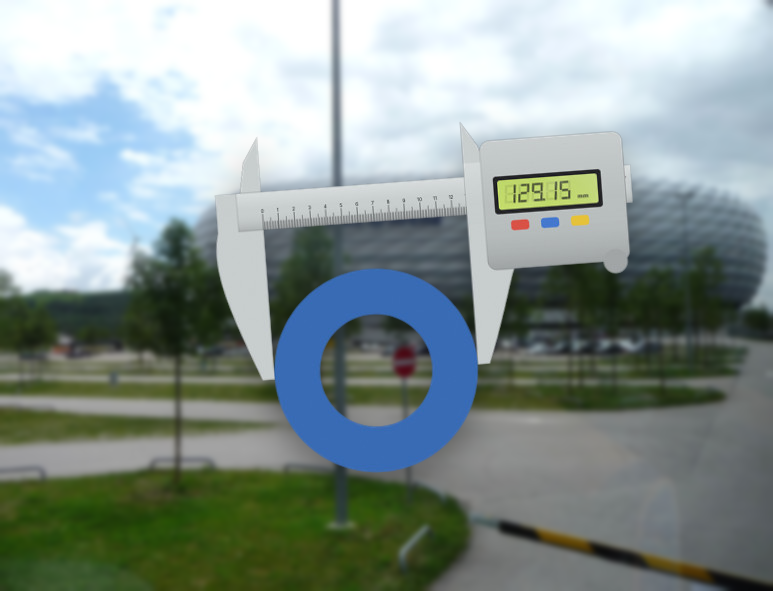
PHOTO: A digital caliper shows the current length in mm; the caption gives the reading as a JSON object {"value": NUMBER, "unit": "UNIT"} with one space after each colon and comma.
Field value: {"value": 129.15, "unit": "mm"}
